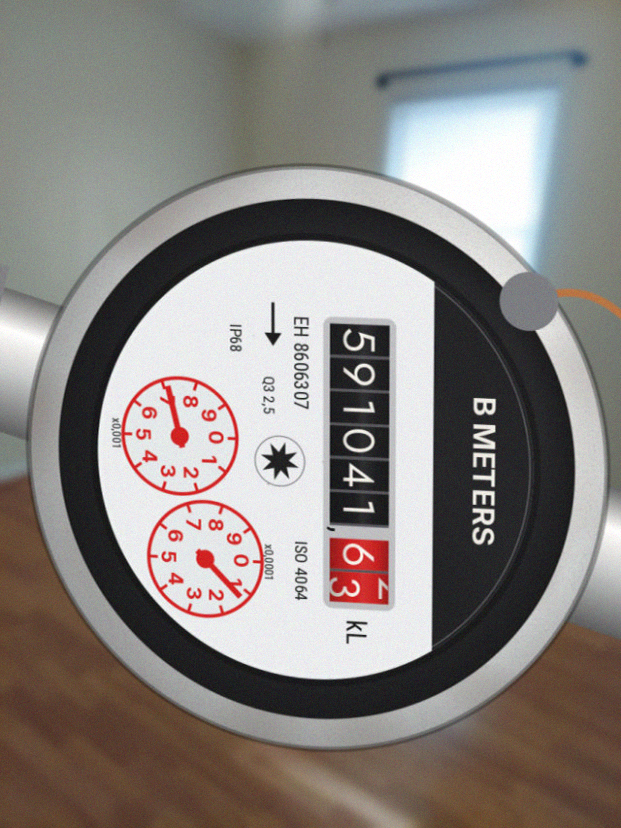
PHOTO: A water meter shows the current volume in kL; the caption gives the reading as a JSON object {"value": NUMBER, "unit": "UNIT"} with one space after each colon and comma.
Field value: {"value": 591041.6271, "unit": "kL"}
